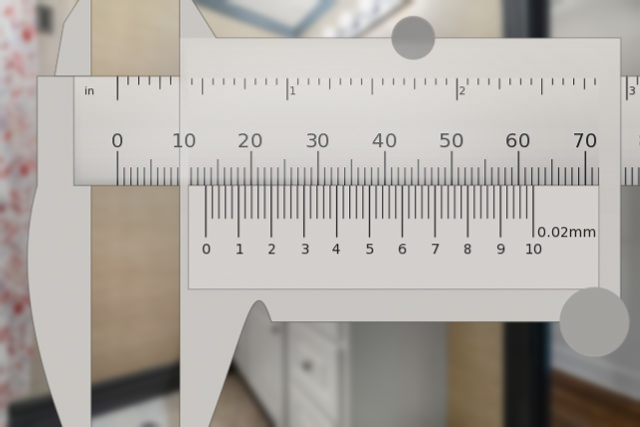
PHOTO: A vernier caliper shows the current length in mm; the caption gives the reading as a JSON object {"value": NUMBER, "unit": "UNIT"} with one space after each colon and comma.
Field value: {"value": 13.2, "unit": "mm"}
